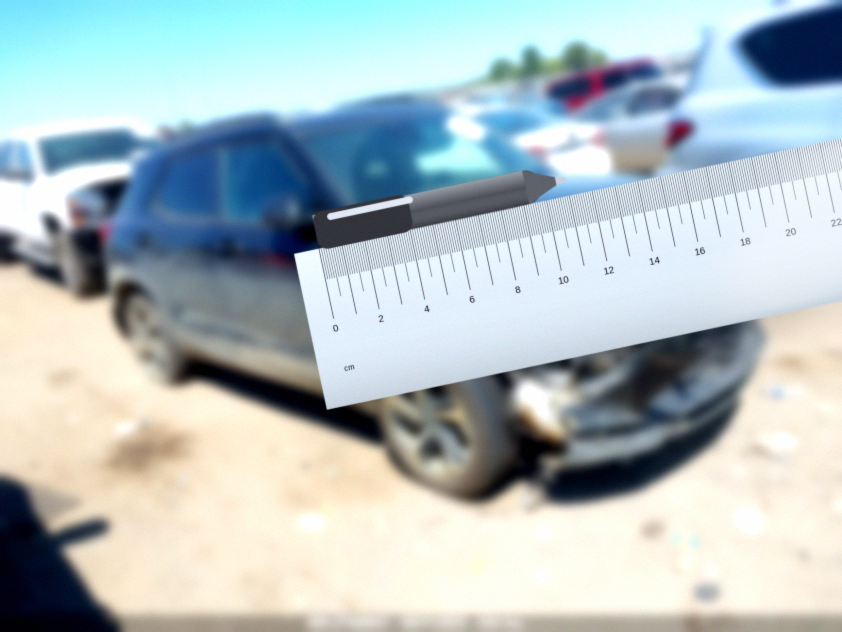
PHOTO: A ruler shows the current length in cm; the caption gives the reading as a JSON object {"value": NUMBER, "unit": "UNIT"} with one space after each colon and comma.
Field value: {"value": 11, "unit": "cm"}
